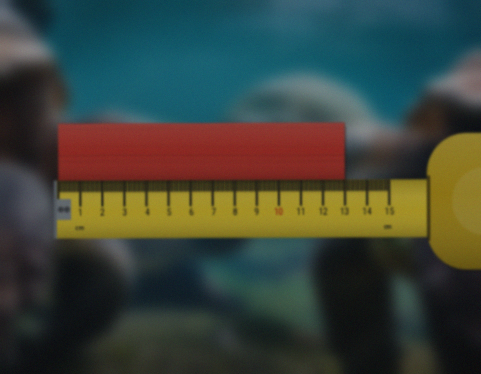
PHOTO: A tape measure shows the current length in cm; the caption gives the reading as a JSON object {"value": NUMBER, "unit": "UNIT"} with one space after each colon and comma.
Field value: {"value": 13, "unit": "cm"}
